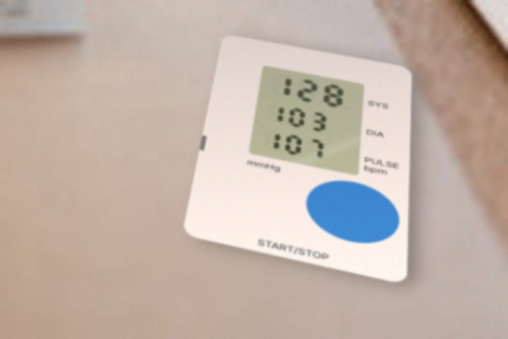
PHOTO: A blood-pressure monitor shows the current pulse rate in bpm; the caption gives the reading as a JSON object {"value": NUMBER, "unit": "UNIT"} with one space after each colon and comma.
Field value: {"value": 107, "unit": "bpm"}
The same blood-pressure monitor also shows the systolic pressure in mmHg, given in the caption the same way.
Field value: {"value": 128, "unit": "mmHg"}
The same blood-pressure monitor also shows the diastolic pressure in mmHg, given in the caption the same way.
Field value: {"value": 103, "unit": "mmHg"}
